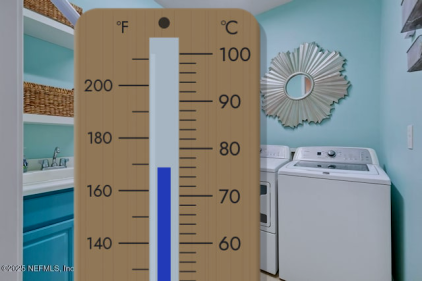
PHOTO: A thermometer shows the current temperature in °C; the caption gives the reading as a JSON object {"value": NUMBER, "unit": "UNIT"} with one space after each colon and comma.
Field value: {"value": 76, "unit": "°C"}
